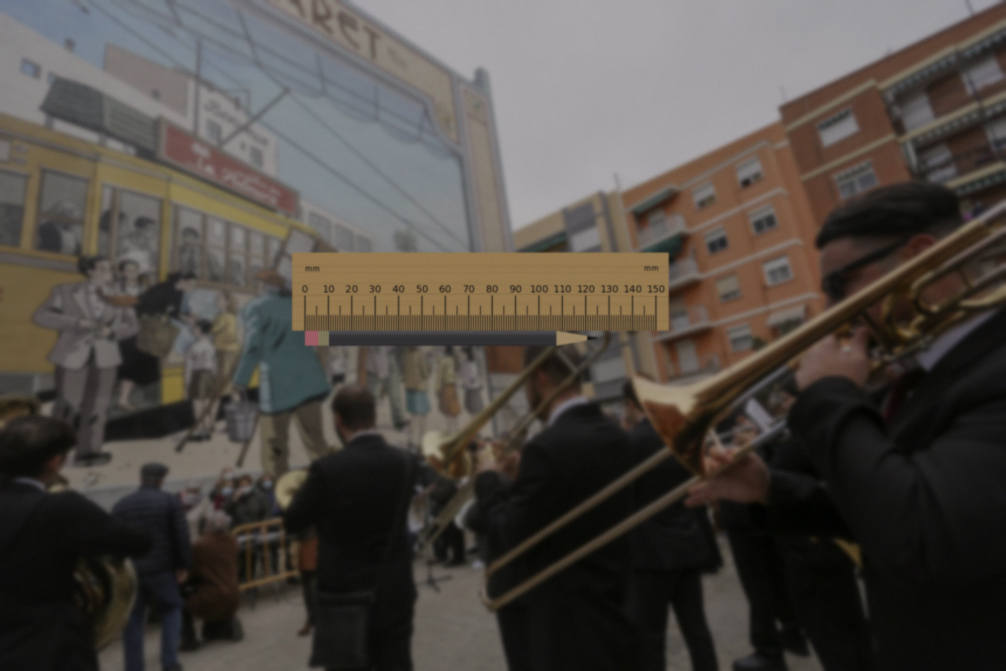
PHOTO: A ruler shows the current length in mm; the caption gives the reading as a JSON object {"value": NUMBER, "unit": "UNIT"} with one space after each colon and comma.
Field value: {"value": 125, "unit": "mm"}
